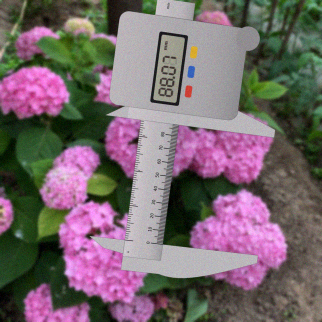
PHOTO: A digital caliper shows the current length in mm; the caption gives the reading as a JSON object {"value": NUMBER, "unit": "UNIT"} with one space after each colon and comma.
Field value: {"value": 88.07, "unit": "mm"}
